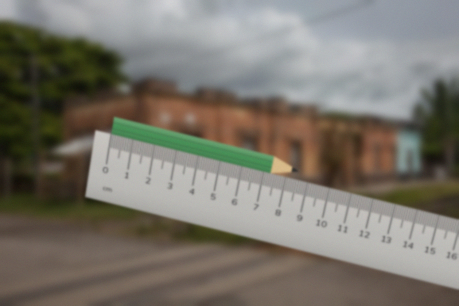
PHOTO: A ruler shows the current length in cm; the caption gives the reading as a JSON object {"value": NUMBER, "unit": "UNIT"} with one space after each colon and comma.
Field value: {"value": 8.5, "unit": "cm"}
